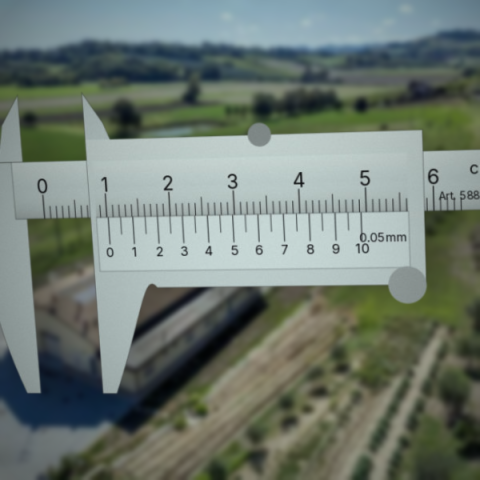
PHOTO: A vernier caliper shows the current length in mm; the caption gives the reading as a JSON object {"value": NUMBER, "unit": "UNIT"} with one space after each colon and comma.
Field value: {"value": 10.2, "unit": "mm"}
